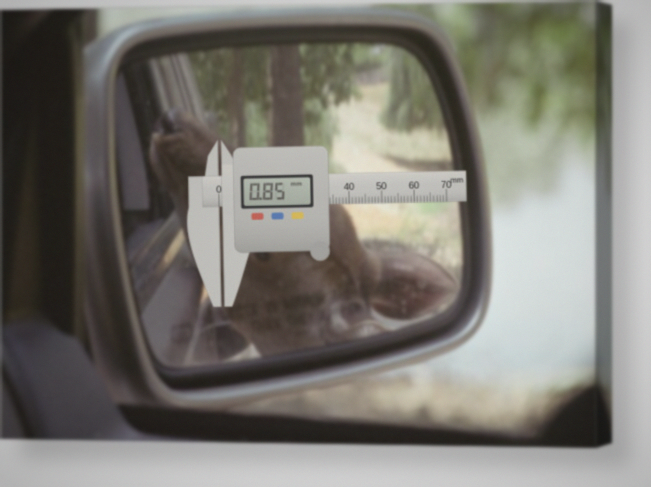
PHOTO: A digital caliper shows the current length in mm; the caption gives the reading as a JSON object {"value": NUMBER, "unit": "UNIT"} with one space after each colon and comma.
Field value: {"value": 0.85, "unit": "mm"}
